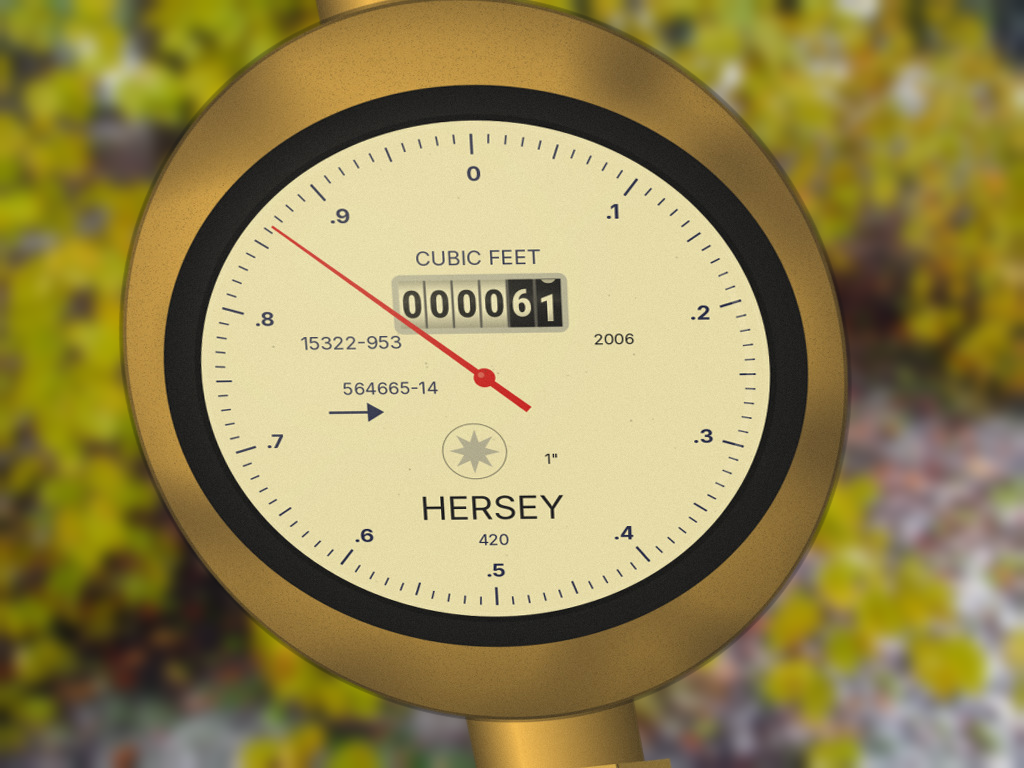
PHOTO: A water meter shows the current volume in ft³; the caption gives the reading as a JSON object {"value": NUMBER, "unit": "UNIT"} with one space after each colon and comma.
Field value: {"value": 60.86, "unit": "ft³"}
